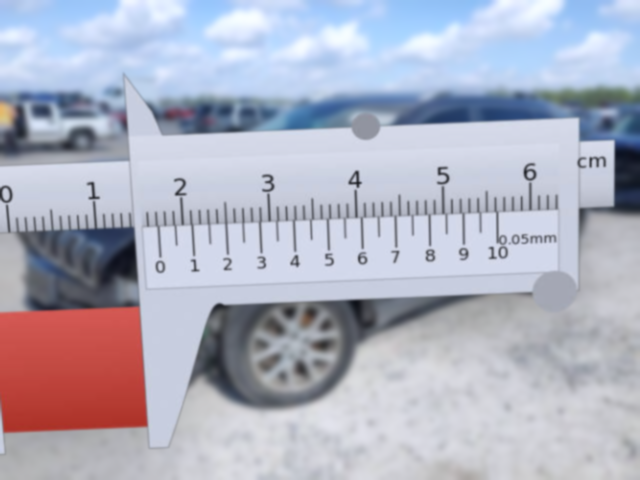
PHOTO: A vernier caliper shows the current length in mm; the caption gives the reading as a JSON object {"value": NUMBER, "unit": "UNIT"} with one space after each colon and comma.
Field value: {"value": 17.2, "unit": "mm"}
